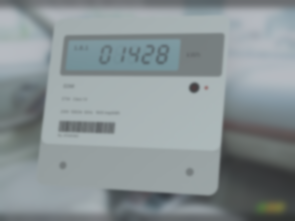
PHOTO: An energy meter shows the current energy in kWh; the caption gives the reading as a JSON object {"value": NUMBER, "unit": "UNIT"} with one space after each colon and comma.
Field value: {"value": 1428, "unit": "kWh"}
